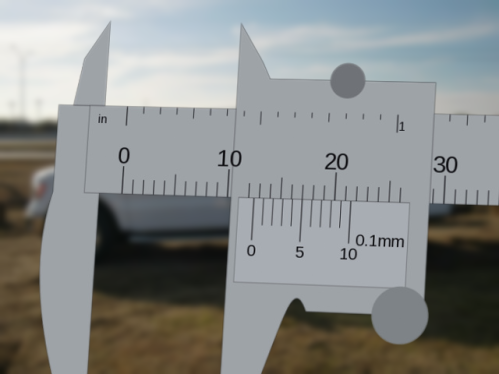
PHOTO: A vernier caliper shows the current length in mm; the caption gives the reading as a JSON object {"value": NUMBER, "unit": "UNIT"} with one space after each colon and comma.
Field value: {"value": 12.5, "unit": "mm"}
